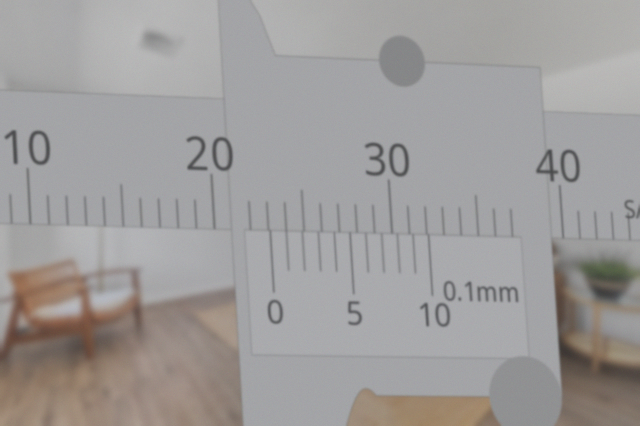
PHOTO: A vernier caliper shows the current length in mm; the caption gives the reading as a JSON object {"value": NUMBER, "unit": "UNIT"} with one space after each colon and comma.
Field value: {"value": 23.1, "unit": "mm"}
